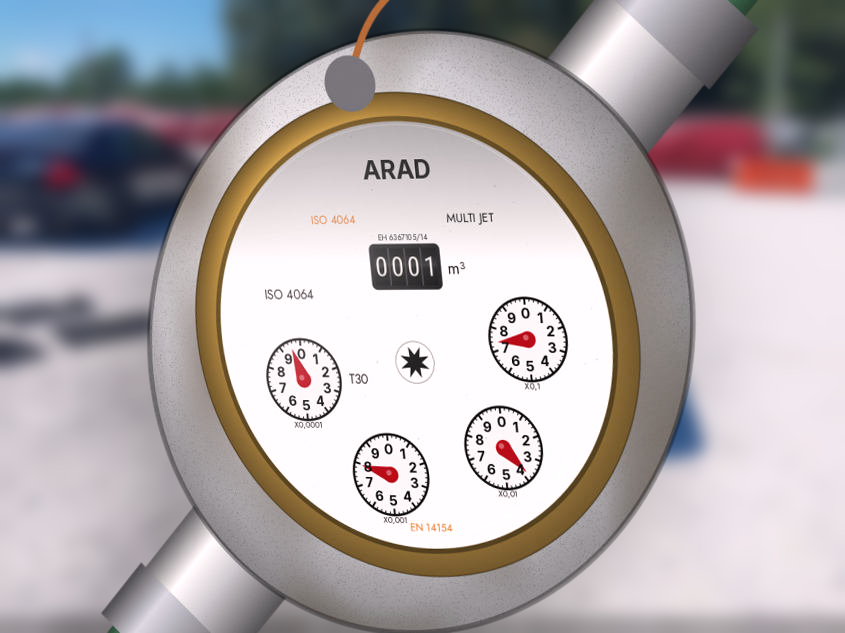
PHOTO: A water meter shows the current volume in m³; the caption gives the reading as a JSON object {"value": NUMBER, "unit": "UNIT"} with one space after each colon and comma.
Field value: {"value": 1.7379, "unit": "m³"}
